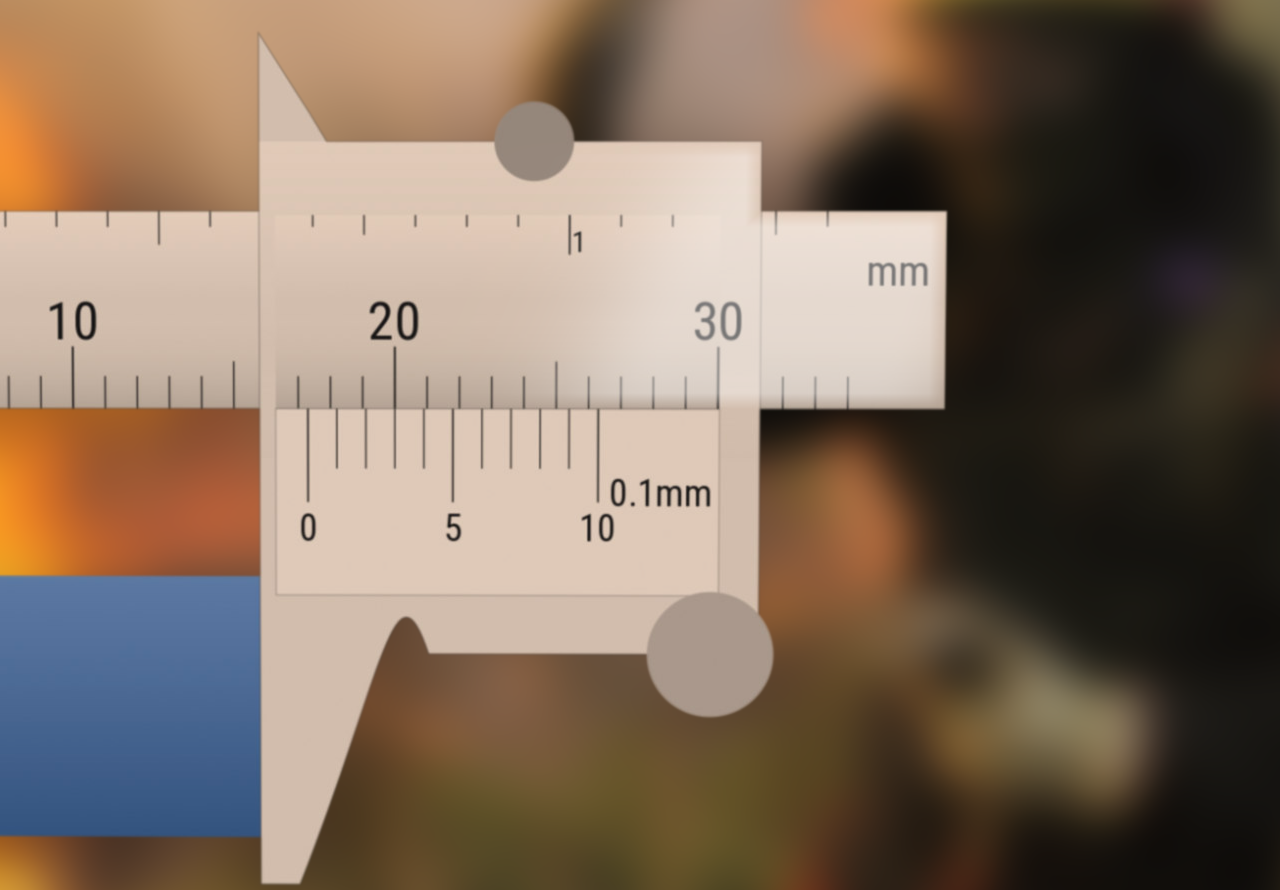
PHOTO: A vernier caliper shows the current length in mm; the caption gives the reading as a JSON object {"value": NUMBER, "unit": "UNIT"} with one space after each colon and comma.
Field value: {"value": 17.3, "unit": "mm"}
